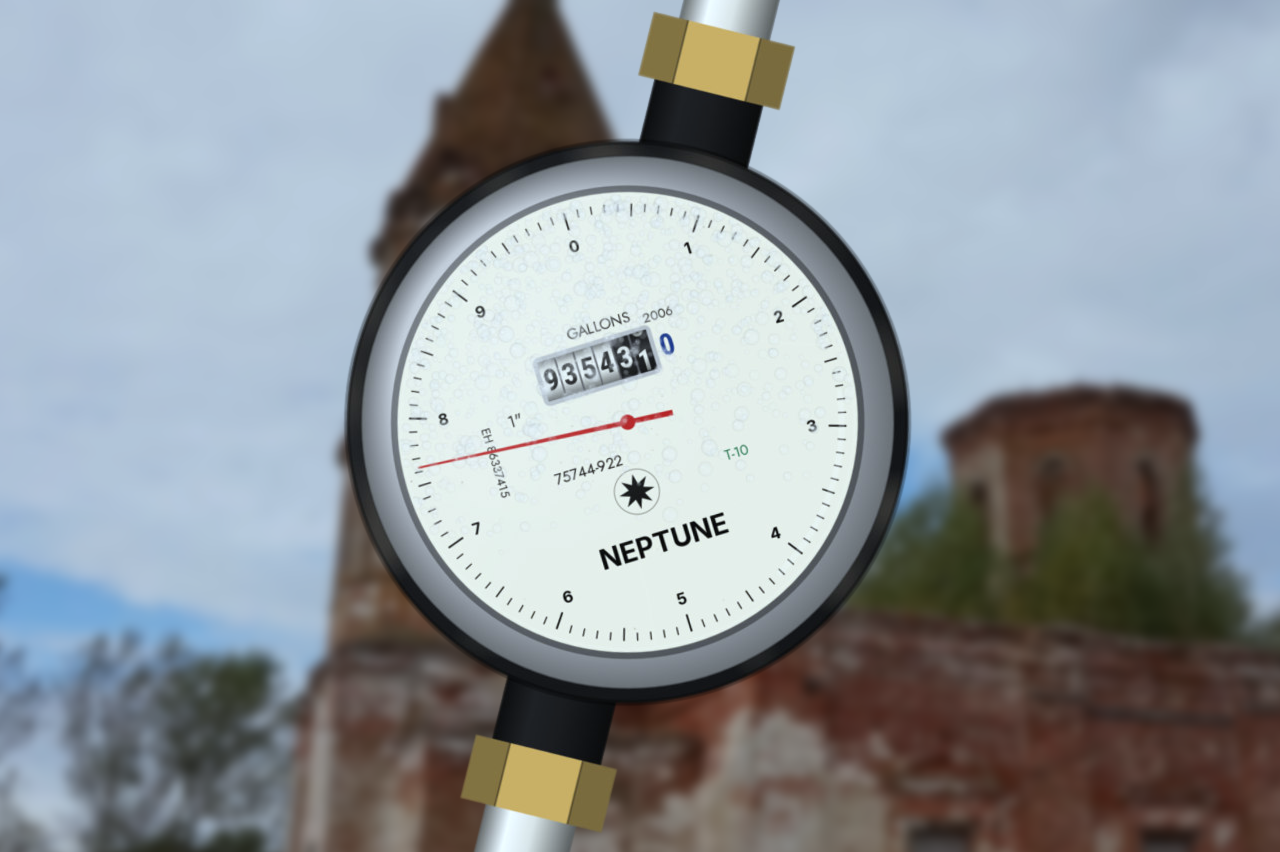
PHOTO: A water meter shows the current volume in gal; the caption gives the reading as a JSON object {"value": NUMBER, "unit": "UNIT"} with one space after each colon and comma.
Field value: {"value": 9354307.6, "unit": "gal"}
